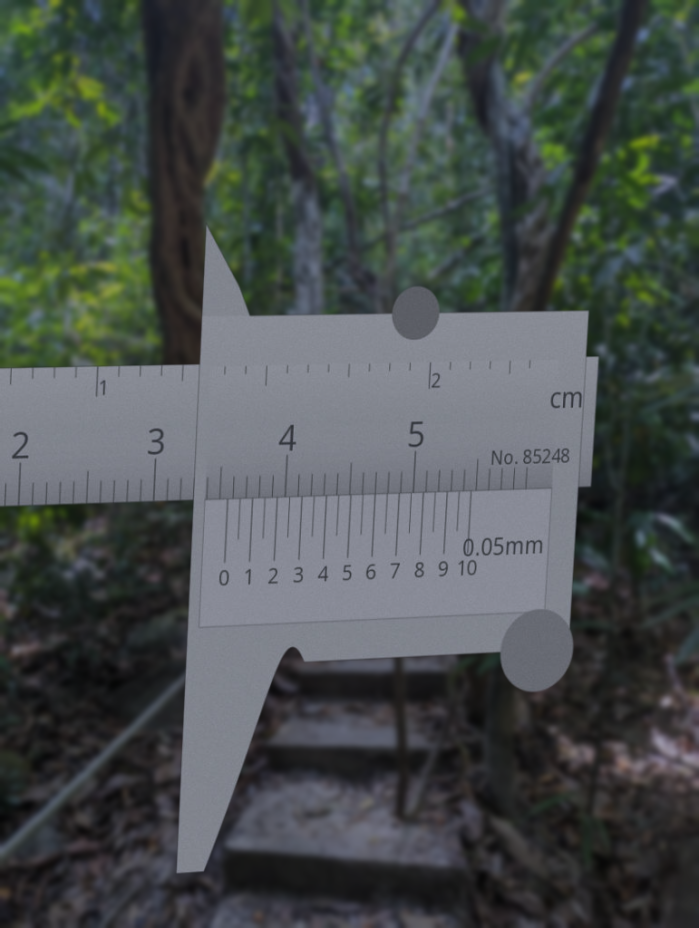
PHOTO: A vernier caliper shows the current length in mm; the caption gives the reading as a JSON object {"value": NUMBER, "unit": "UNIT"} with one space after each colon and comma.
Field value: {"value": 35.6, "unit": "mm"}
